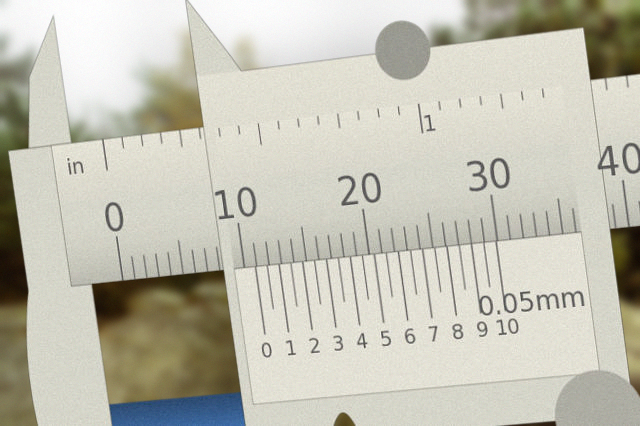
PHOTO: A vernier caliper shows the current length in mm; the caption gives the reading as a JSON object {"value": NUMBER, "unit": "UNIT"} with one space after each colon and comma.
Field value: {"value": 10.9, "unit": "mm"}
